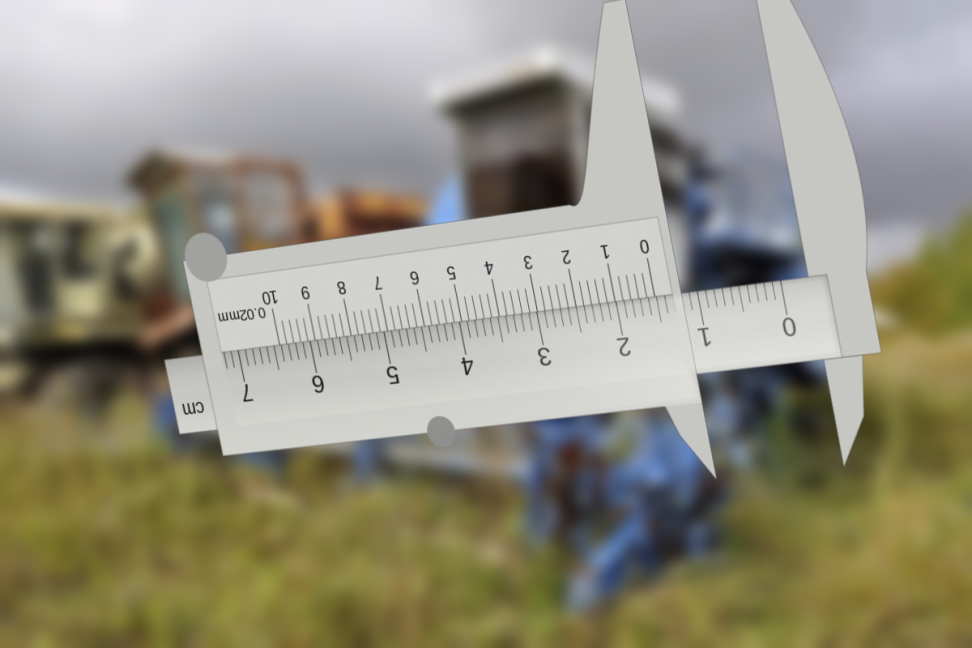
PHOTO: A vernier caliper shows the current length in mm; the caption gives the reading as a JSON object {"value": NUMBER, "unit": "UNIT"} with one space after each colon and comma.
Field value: {"value": 15.2, "unit": "mm"}
